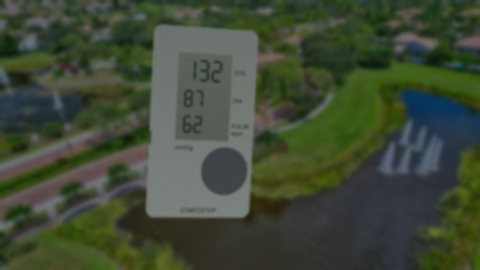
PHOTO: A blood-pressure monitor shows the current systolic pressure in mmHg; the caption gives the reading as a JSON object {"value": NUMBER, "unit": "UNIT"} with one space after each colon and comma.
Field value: {"value": 132, "unit": "mmHg"}
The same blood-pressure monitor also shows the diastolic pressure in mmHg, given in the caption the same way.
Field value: {"value": 87, "unit": "mmHg"}
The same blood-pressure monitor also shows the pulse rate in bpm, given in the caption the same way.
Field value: {"value": 62, "unit": "bpm"}
